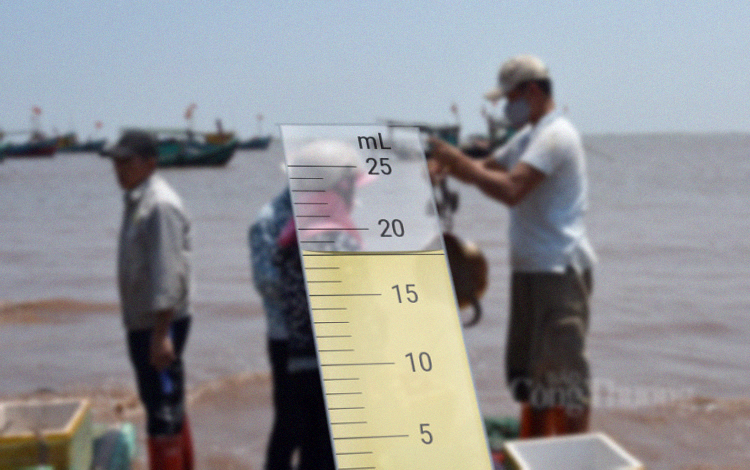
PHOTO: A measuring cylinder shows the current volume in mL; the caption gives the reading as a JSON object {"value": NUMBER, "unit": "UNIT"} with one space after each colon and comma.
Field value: {"value": 18, "unit": "mL"}
